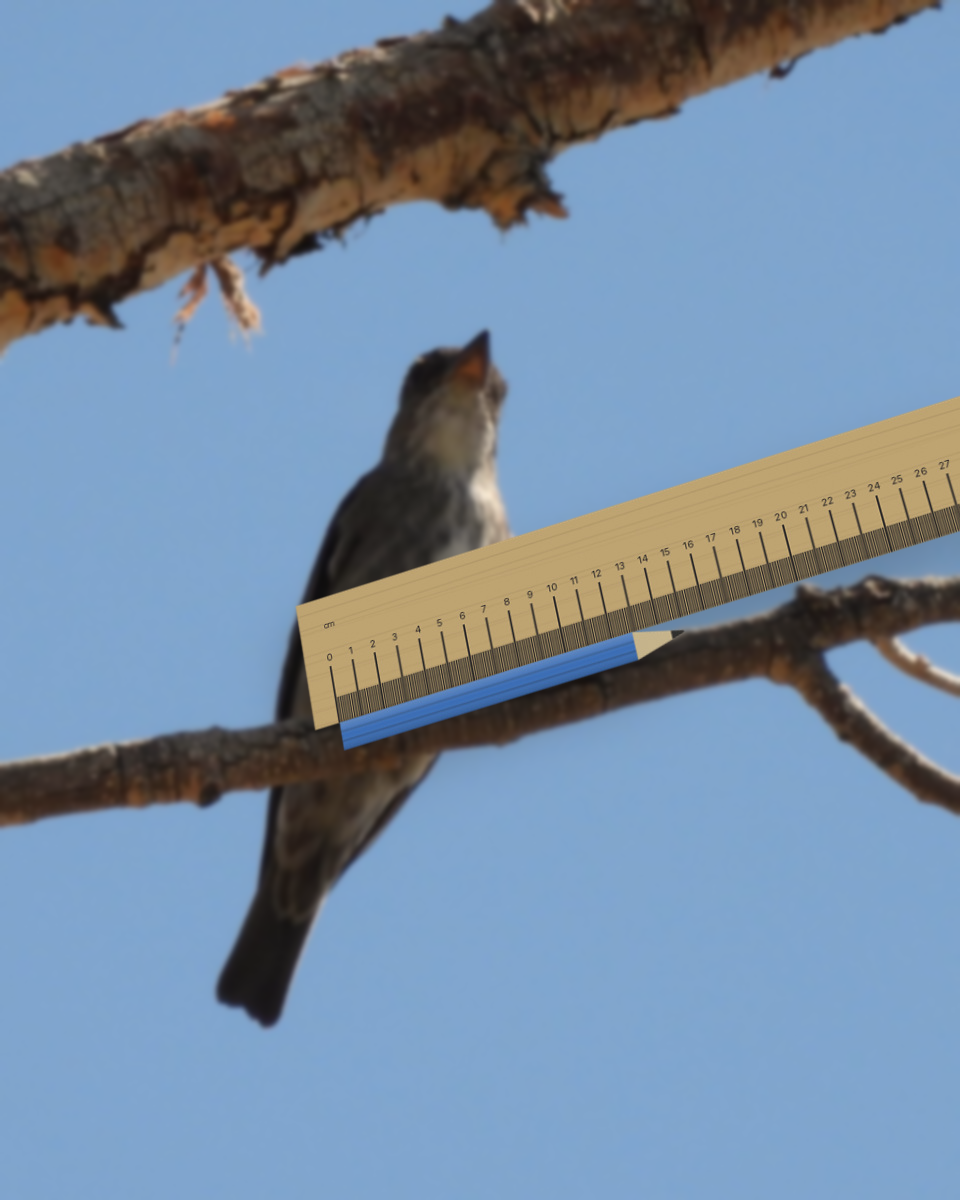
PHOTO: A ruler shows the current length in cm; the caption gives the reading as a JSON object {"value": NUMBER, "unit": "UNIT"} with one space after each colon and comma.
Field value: {"value": 15, "unit": "cm"}
